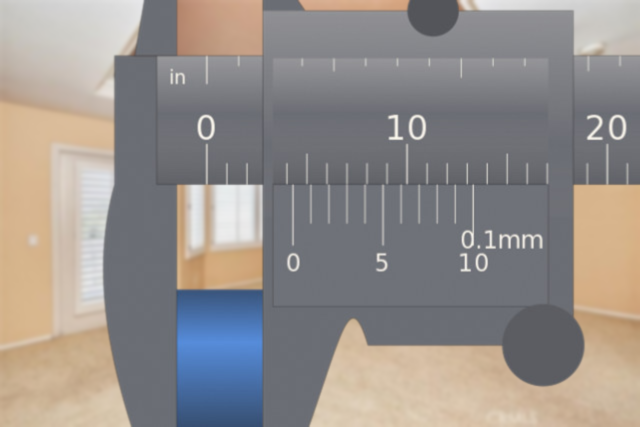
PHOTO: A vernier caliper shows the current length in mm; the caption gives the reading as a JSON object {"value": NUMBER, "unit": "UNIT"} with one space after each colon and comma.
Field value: {"value": 4.3, "unit": "mm"}
